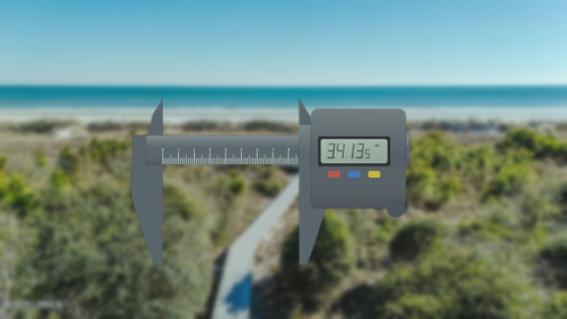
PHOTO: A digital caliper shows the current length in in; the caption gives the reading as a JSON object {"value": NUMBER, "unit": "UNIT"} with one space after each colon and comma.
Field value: {"value": 3.4135, "unit": "in"}
